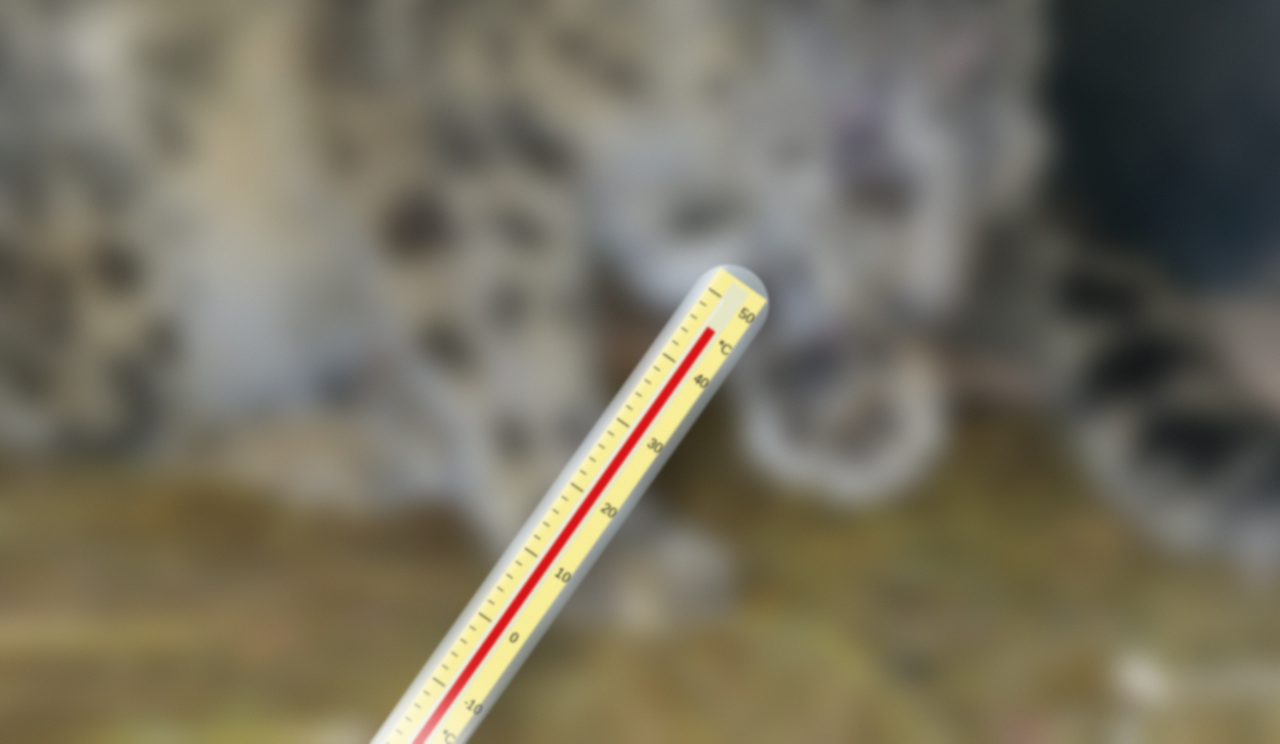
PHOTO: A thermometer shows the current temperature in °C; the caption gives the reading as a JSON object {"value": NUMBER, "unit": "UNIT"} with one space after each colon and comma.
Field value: {"value": 46, "unit": "°C"}
